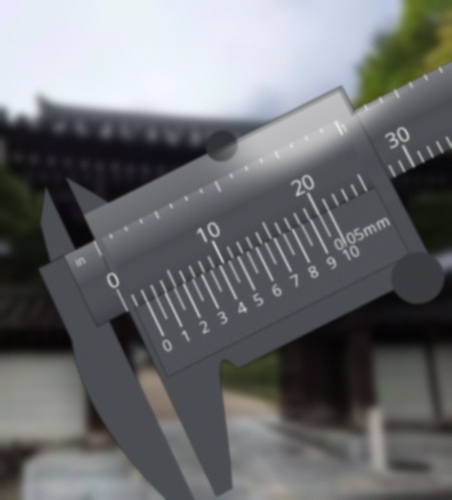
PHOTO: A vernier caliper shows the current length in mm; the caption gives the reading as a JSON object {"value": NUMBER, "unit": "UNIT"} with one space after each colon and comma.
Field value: {"value": 2.0, "unit": "mm"}
